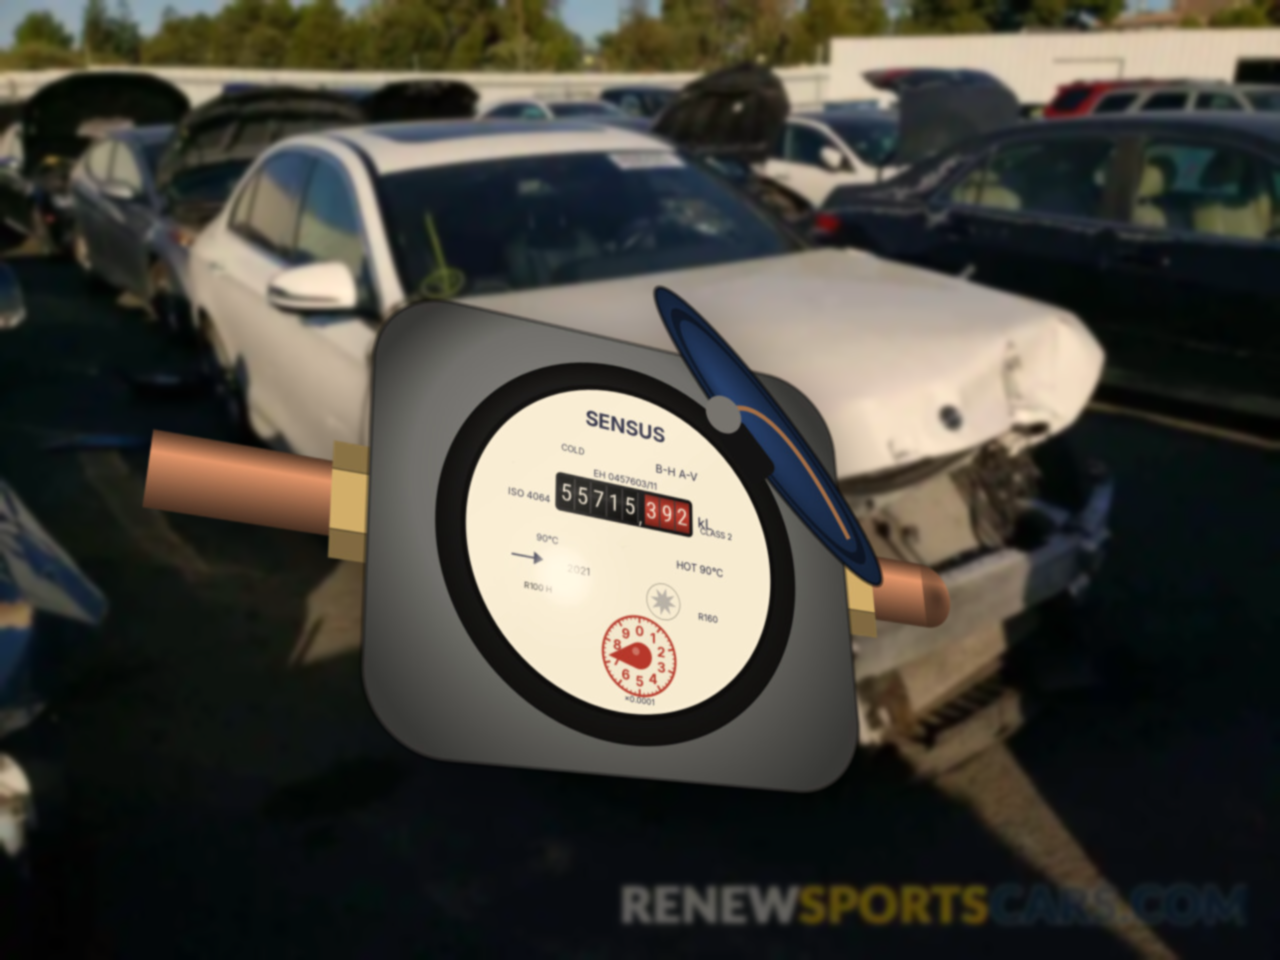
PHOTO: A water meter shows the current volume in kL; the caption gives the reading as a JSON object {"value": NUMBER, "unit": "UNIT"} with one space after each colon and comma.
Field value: {"value": 55715.3927, "unit": "kL"}
